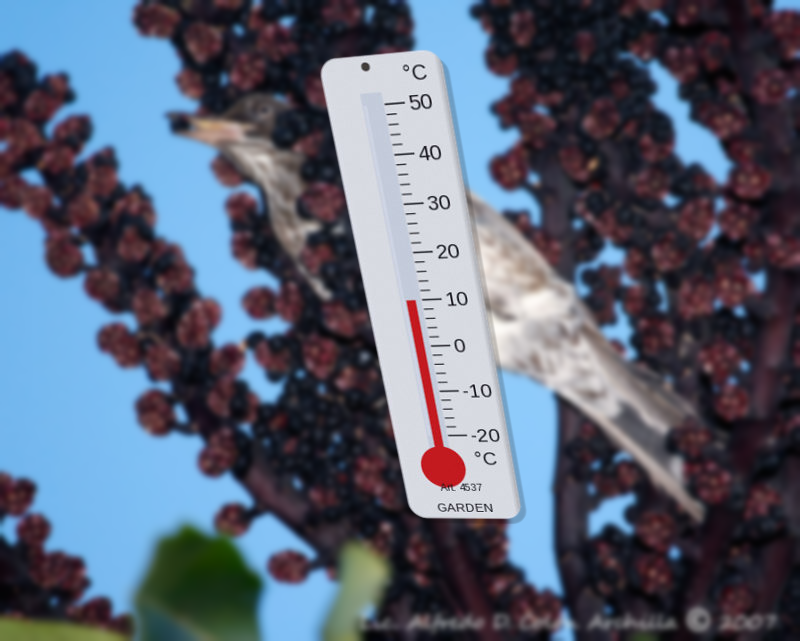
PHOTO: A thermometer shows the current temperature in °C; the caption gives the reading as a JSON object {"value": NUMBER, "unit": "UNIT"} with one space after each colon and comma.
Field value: {"value": 10, "unit": "°C"}
